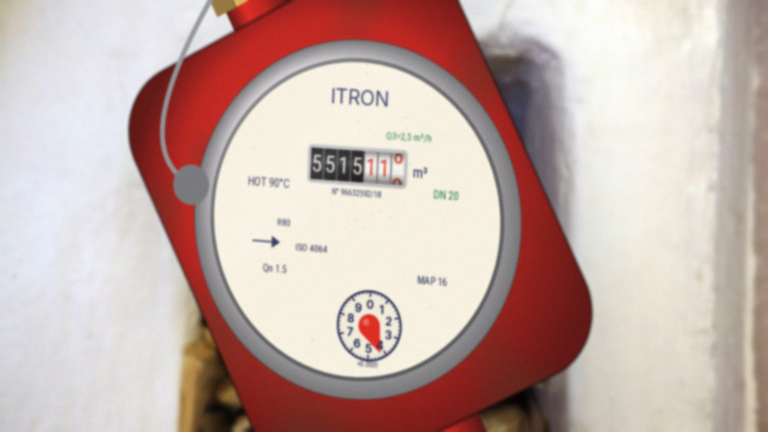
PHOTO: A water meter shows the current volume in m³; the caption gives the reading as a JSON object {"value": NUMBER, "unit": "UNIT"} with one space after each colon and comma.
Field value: {"value": 5515.1184, "unit": "m³"}
